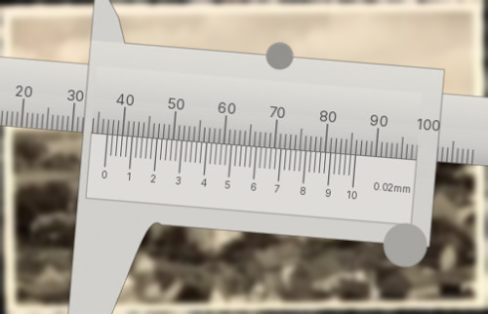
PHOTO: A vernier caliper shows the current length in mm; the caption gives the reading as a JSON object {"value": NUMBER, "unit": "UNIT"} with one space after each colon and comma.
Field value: {"value": 37.0, "unit": "mm"}
